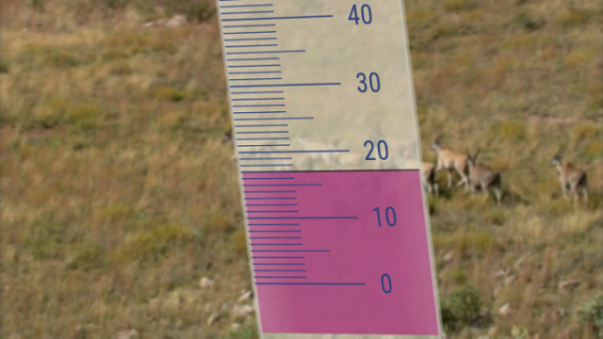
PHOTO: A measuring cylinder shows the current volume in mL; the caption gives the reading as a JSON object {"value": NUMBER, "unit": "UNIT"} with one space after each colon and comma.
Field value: {"value": 17, "unit": "mL"}
